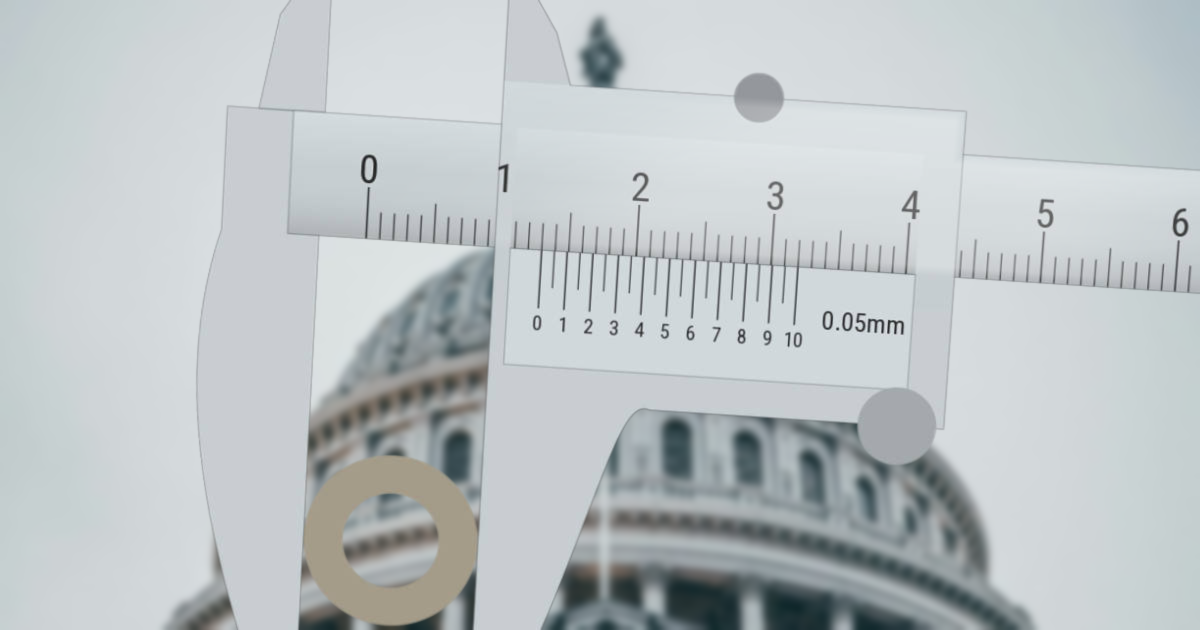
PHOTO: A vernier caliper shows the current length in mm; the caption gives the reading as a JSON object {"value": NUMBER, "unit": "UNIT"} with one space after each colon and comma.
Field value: {"value": 13.0, "unit": "mm"}
